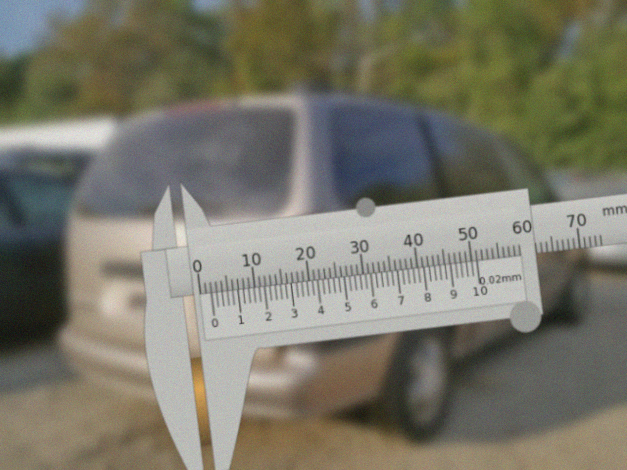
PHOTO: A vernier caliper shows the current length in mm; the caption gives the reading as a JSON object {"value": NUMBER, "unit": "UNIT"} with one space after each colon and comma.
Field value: {"value": 2.0, "unit": "mm"}
